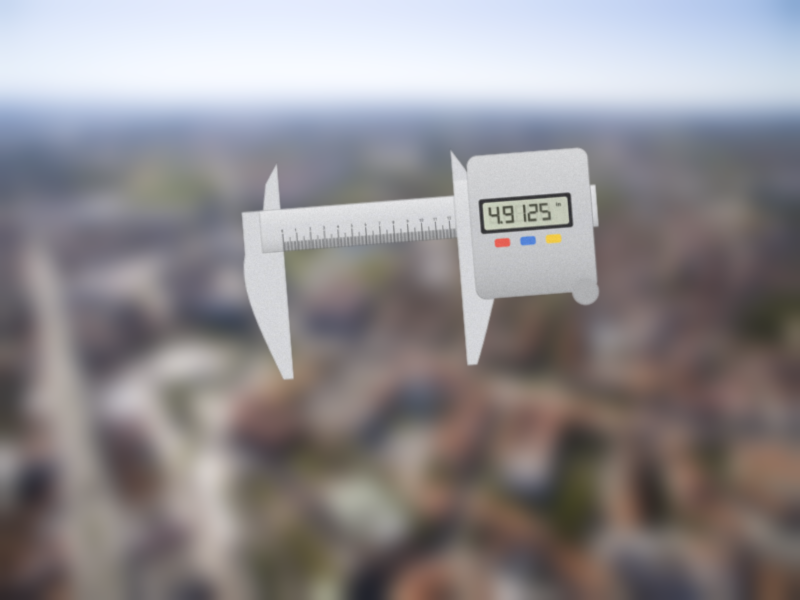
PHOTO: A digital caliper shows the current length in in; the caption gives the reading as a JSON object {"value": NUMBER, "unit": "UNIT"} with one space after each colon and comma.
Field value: {"value": 4.9125, "unit": "in"}
